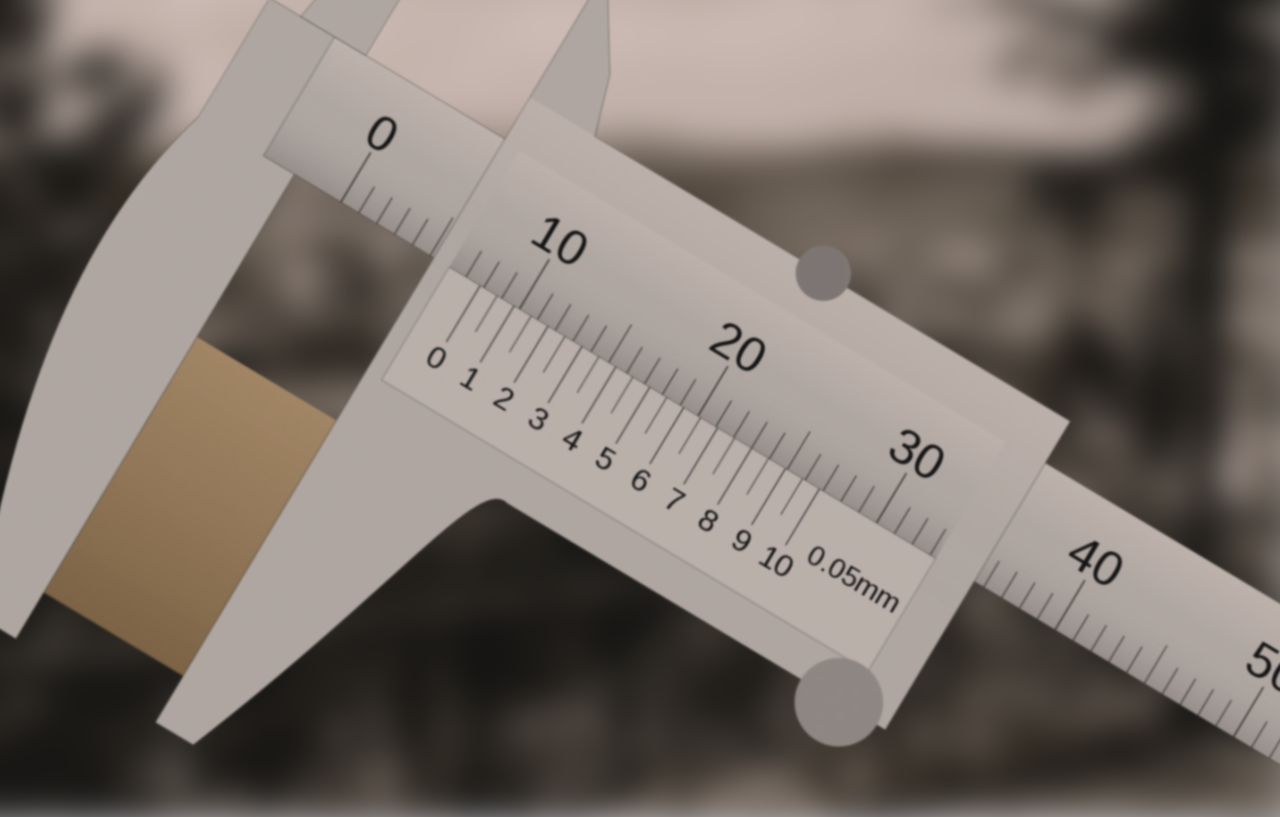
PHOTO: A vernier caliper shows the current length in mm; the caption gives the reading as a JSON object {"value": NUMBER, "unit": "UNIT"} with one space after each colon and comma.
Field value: {"value": 7.8, "unit": "mm"}
